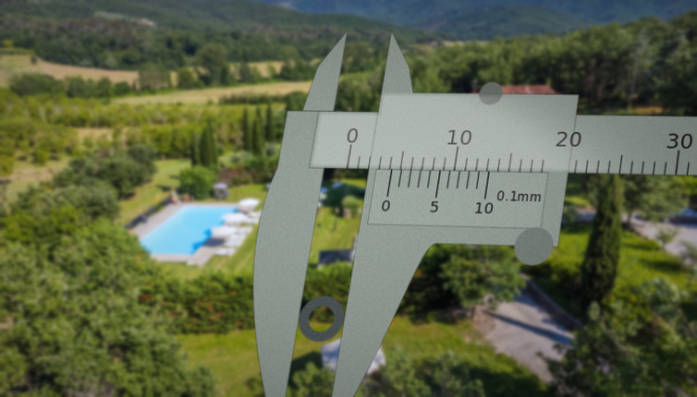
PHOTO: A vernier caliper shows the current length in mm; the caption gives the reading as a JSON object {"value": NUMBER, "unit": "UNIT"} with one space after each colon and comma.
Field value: {"value": 4.2, "unit": "mm"}
